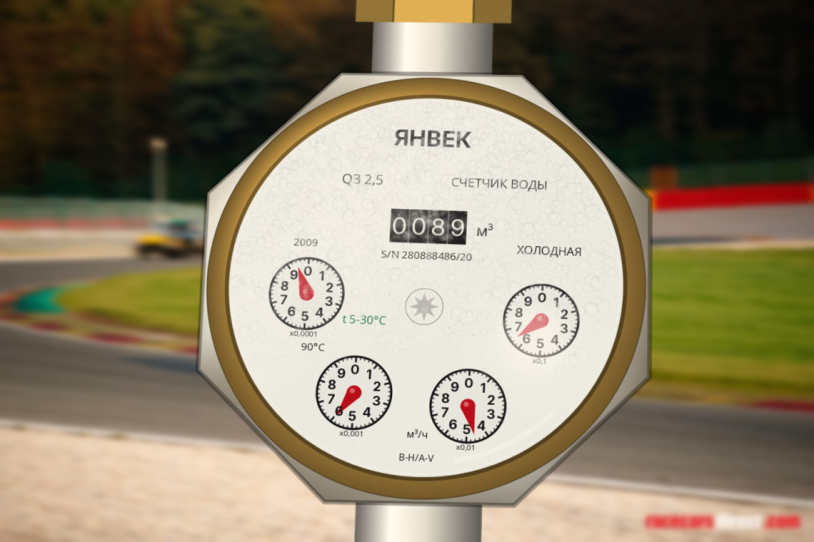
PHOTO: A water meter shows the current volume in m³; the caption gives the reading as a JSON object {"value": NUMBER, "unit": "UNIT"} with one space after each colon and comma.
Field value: {"value": 89.6459, "unit": "m³"}
